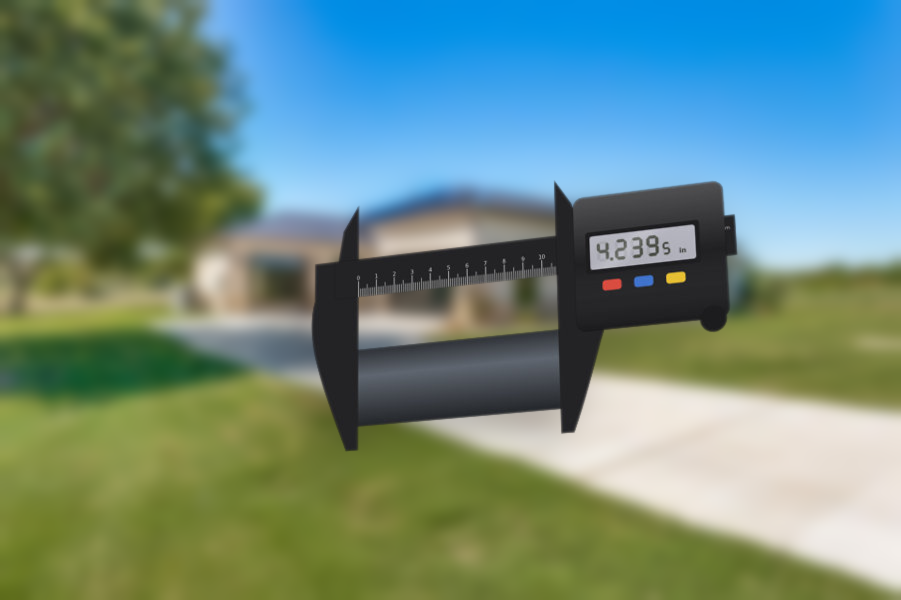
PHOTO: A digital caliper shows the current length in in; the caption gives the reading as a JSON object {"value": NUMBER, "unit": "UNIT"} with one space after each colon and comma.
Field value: {"value": 4.2395, "unit": "in"}
